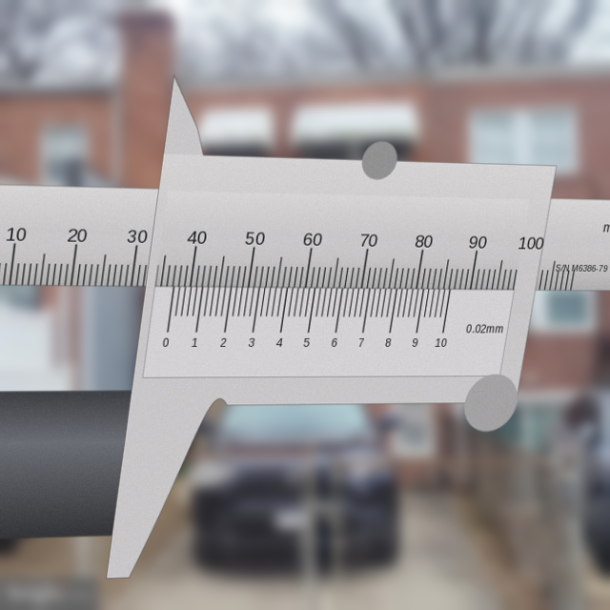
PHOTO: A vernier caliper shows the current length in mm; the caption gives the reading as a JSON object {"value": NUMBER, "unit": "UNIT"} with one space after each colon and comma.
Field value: {"value": 37.2, "unit": "mm"}
